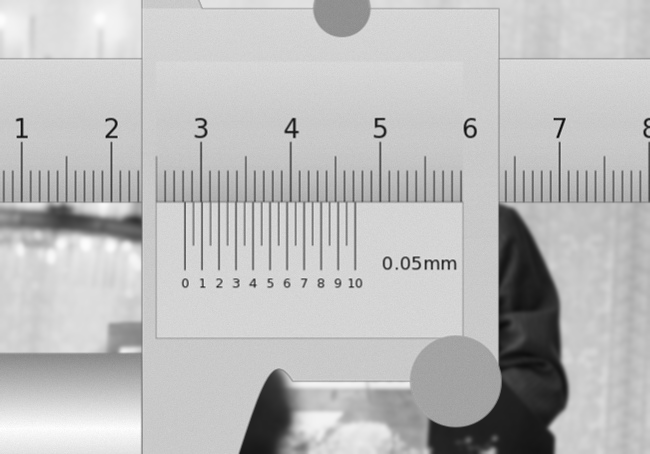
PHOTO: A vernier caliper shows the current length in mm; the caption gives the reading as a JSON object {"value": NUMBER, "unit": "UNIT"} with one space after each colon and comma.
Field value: {"value": 28.2, "unit": "mm"}
